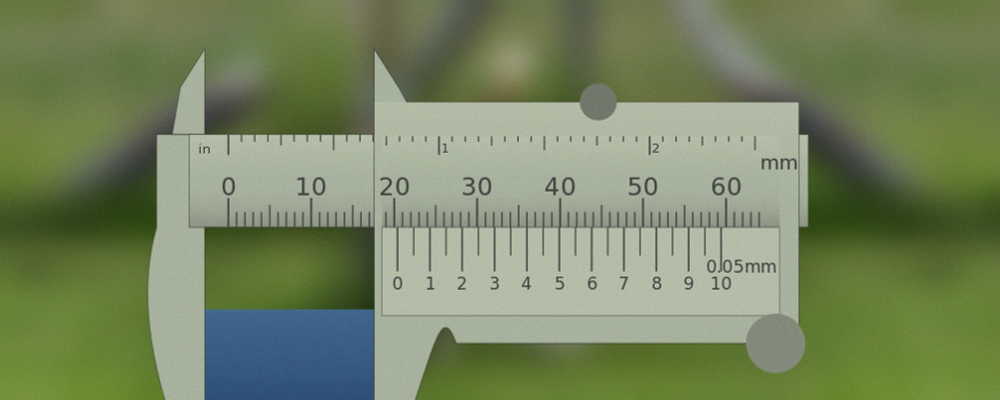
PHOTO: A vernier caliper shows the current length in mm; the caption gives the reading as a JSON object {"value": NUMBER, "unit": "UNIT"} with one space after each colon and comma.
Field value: {"value": 20.4, "unit": "mm"}
